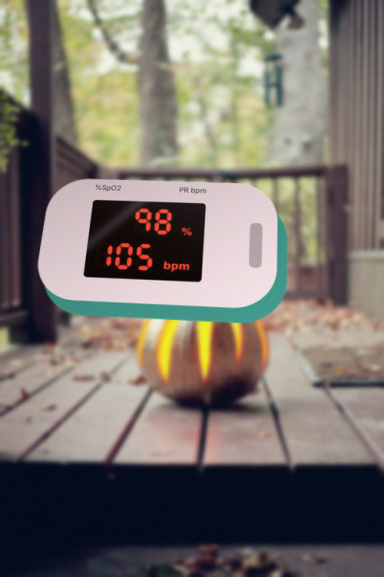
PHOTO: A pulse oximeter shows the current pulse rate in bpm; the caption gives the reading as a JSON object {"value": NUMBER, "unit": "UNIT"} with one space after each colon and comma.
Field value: {"value": 105, "unit": "bpm"}
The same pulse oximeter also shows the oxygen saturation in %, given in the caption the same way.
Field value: {"value": 98, "unit": "%"}
